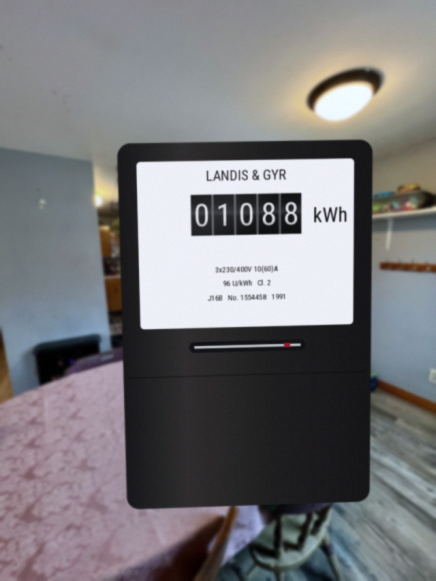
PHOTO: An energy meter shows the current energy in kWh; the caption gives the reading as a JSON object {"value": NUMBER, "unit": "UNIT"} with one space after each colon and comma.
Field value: {"value": 1088, "unit": "kWh"}
